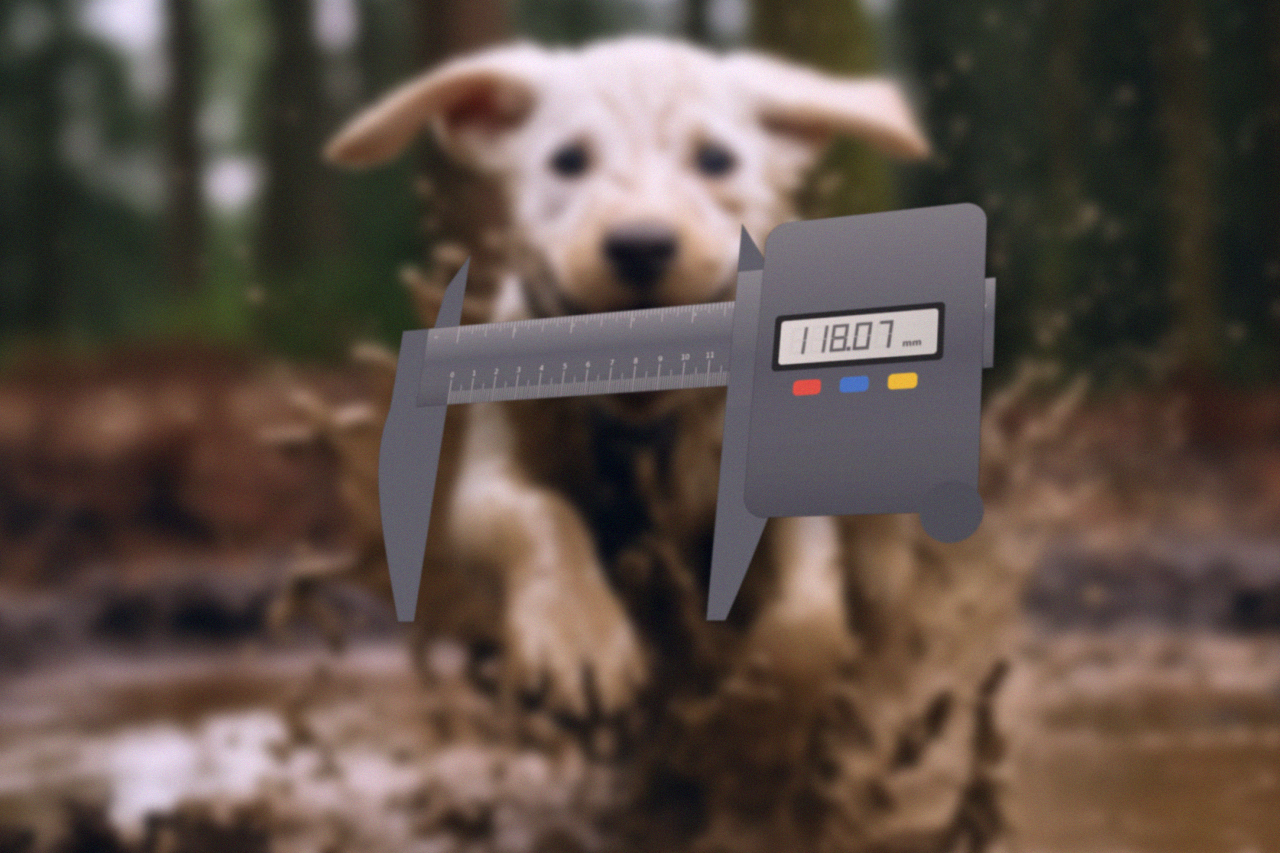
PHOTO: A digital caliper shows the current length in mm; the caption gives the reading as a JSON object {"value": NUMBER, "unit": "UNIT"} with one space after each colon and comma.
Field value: {"value": 118.07, "unit": "mm"}
